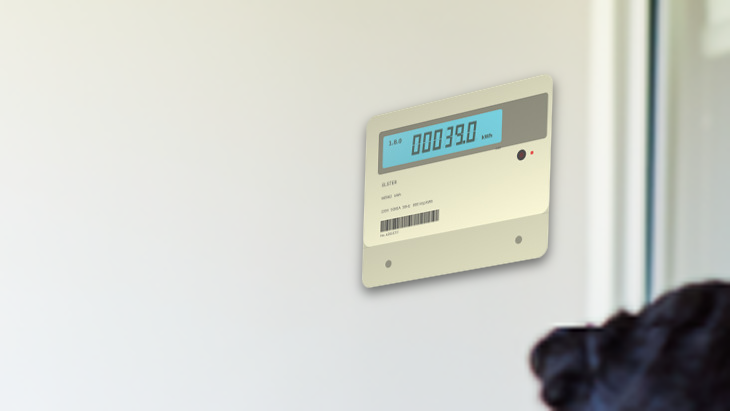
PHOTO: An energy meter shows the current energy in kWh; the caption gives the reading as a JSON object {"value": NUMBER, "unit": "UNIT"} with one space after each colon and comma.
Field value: {"value": 39.0, "unit": "kWh"}
